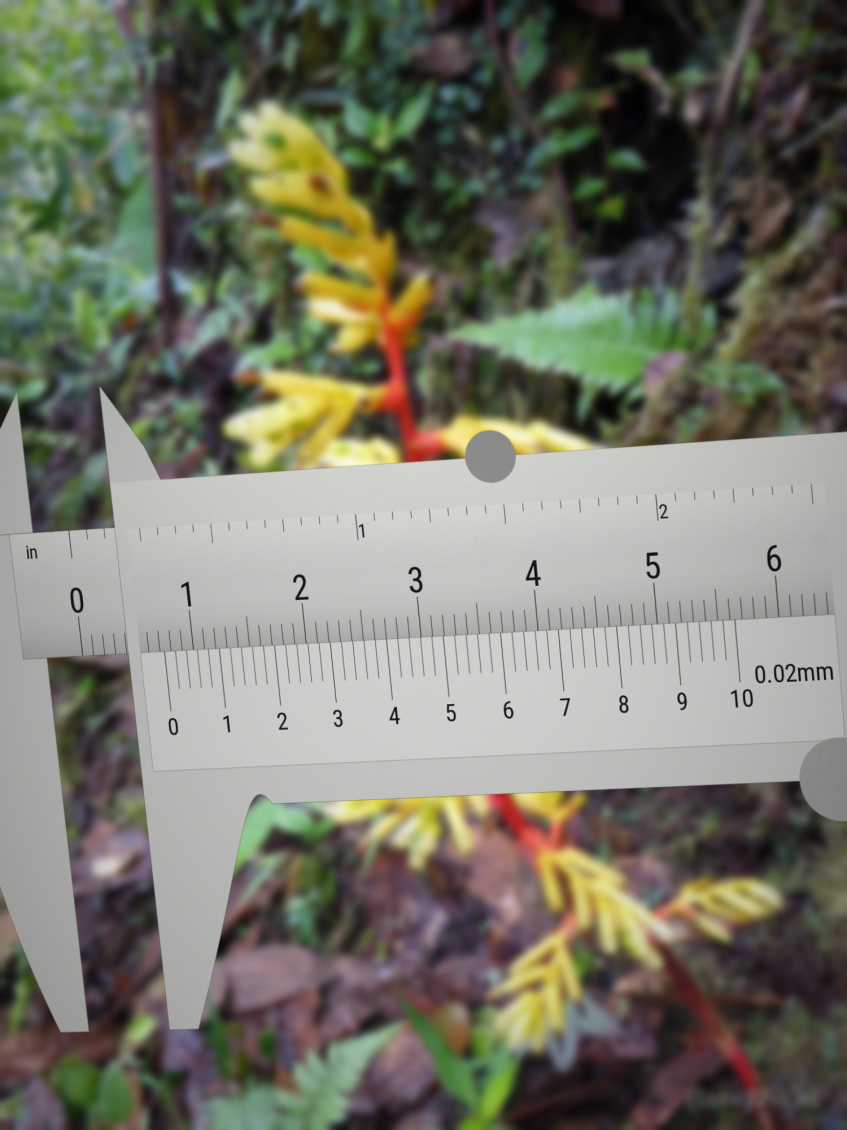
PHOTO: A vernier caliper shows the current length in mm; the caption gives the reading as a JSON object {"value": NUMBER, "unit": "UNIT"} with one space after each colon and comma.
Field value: {"value": 7.4, "unit": "mm"}
